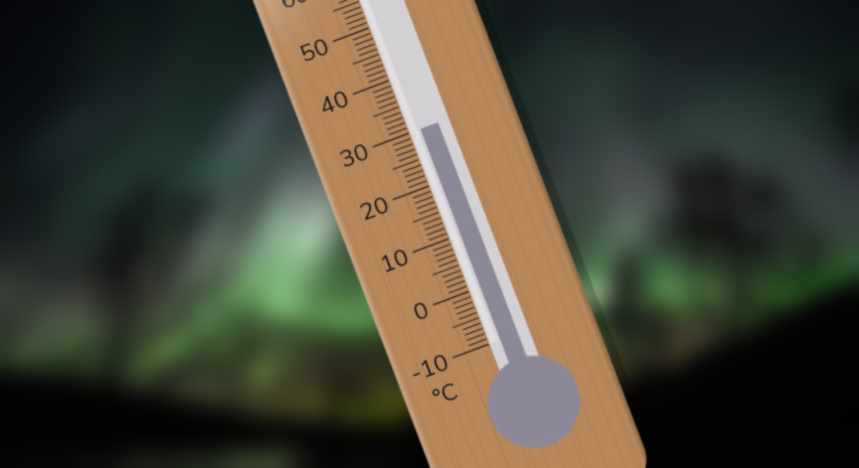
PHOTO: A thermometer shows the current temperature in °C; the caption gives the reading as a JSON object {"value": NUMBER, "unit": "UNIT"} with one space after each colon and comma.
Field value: {"value": 30, "unit": "°C"}
